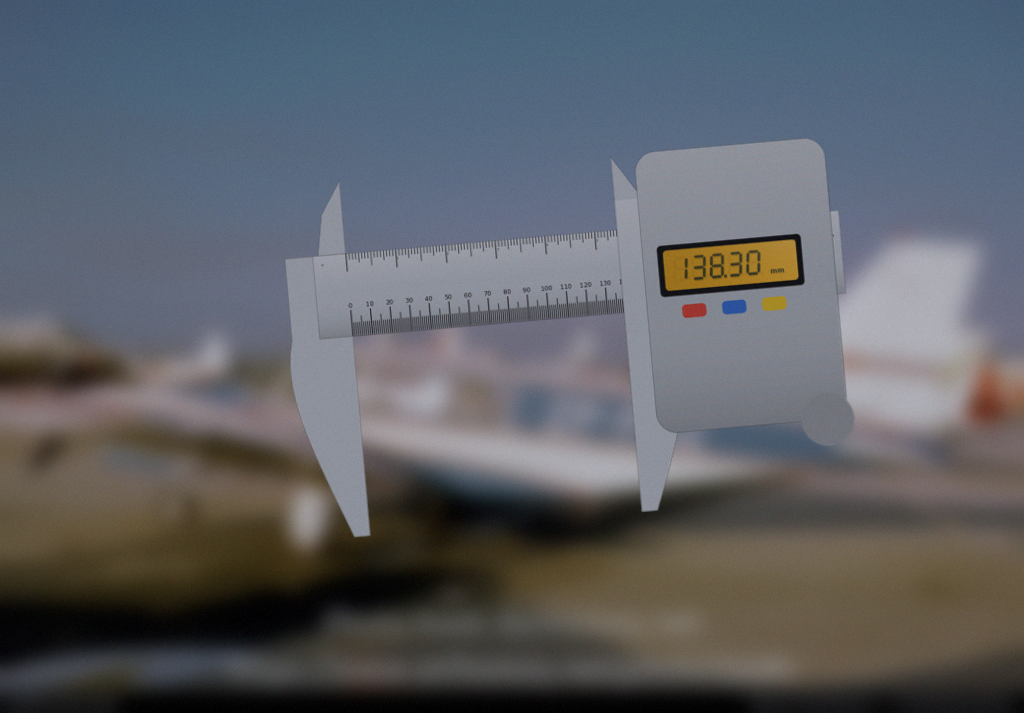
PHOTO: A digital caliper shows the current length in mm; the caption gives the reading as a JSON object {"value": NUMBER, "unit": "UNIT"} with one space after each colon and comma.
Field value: {"value": 138.30, "unit": "mm"}
